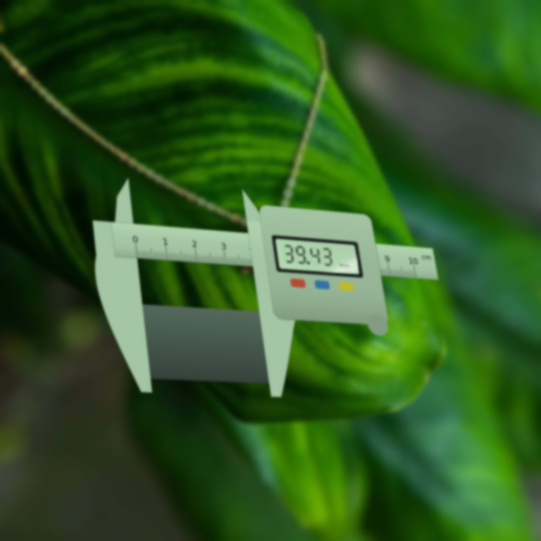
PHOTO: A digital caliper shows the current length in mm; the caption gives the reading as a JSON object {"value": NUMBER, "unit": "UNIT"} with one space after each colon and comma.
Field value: {"value": 39.43, "unit": "mm"}
